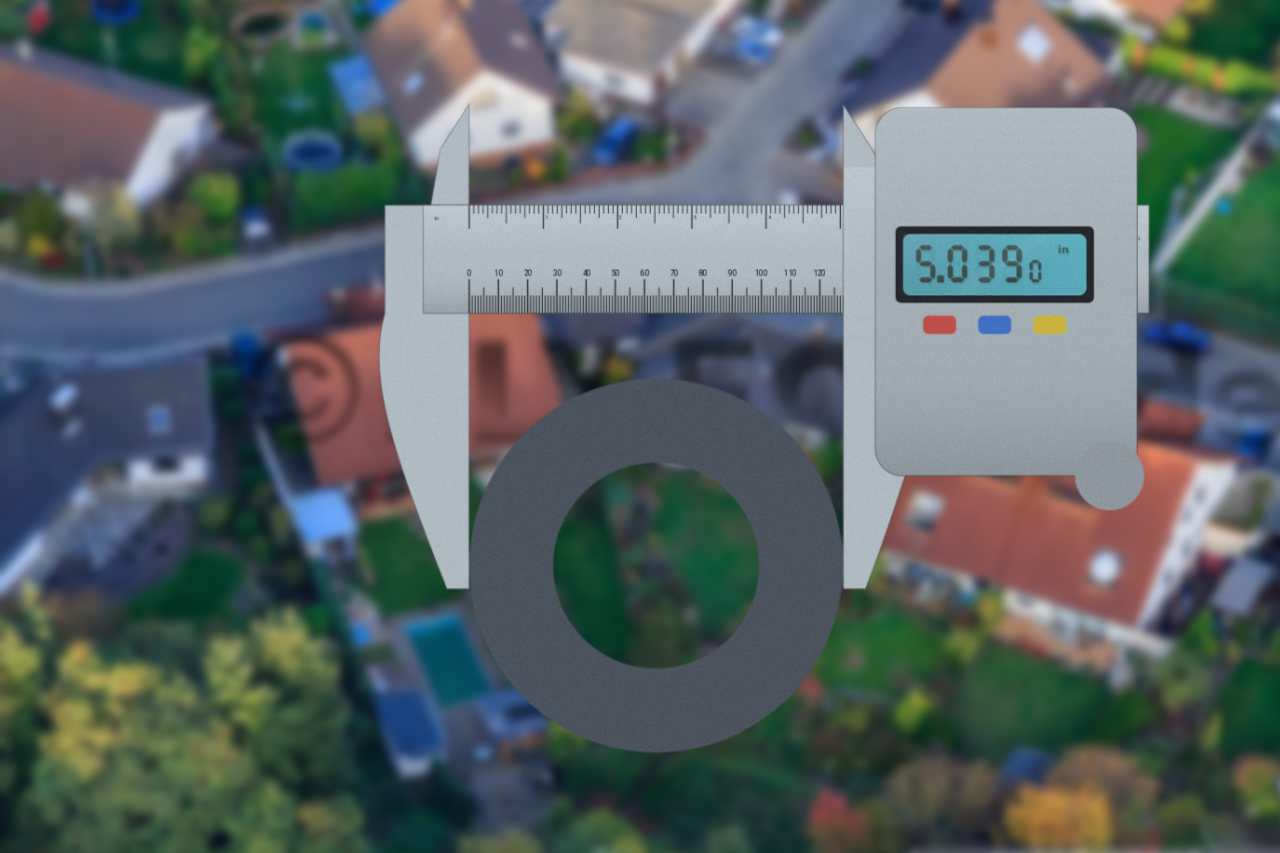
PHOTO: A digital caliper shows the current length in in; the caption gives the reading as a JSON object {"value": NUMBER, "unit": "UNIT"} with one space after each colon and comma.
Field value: {"value": 5.0390, "unit": "in"}
